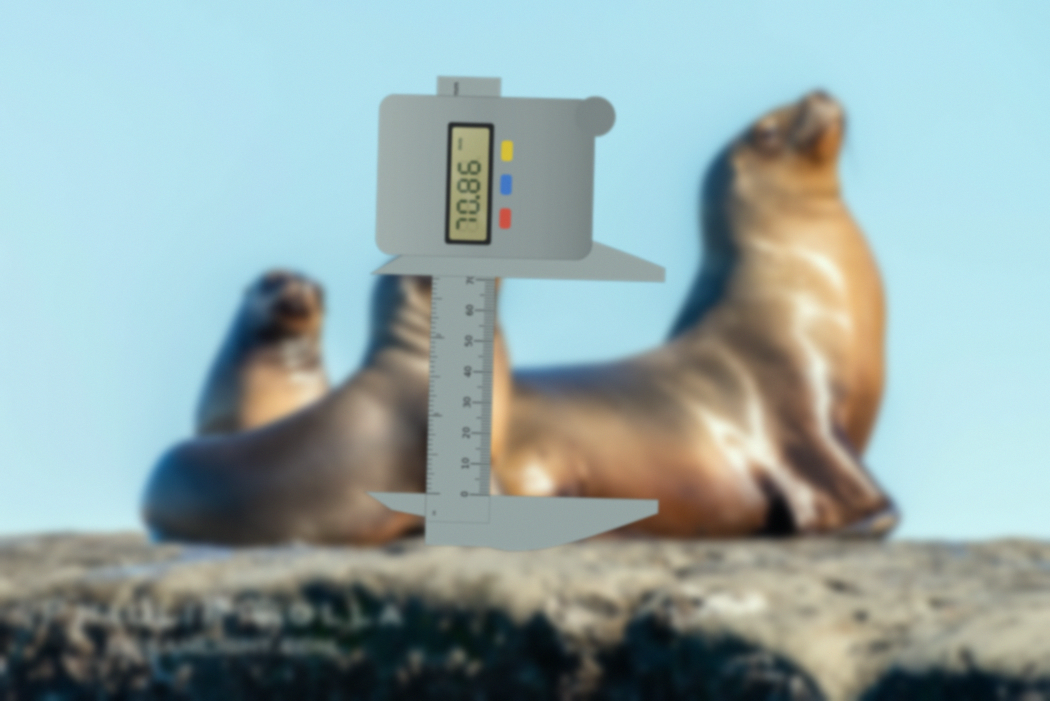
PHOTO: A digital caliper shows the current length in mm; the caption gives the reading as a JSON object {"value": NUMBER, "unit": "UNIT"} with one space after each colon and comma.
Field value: {"value": 70.86, "unit": "mm"}
